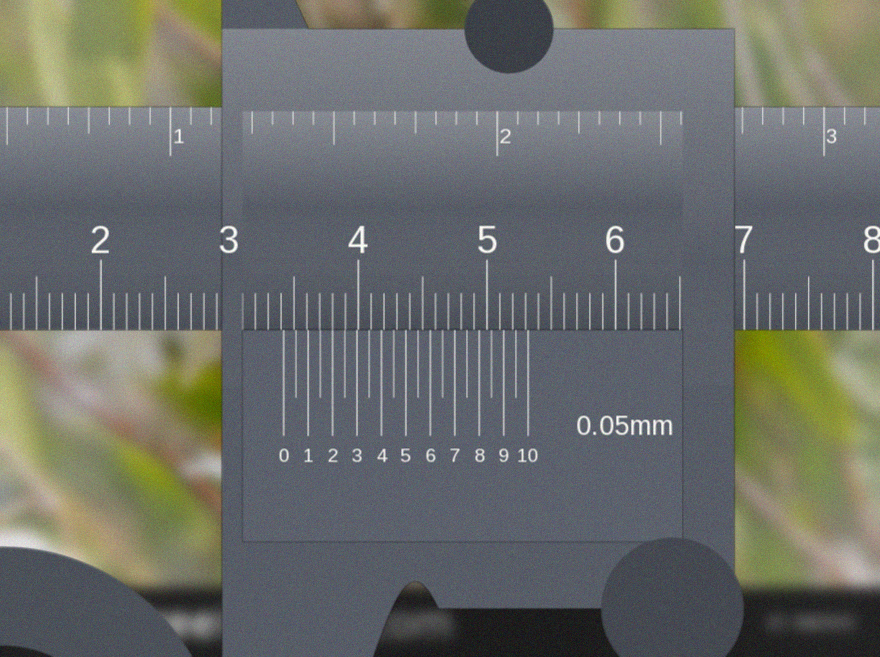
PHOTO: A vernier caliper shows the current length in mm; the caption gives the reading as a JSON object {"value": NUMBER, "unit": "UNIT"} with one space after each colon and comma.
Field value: {"value": 34.2, "unit": "mm"}
